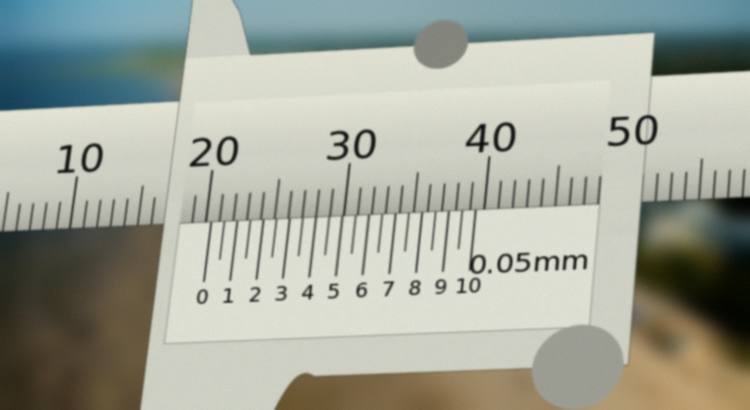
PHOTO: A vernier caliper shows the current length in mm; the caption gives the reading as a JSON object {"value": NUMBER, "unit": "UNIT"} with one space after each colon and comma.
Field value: {"value": 20.4, "unit": "mm"}
